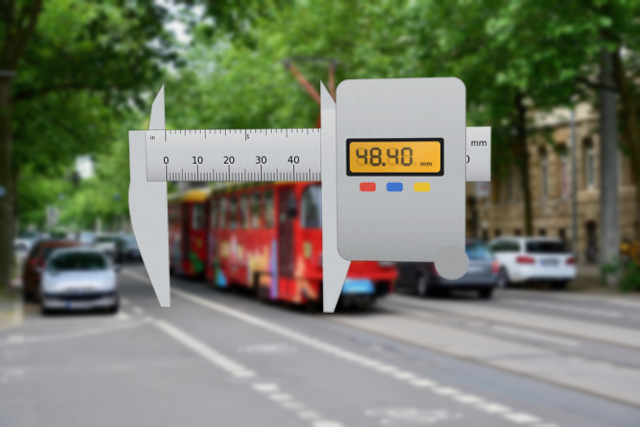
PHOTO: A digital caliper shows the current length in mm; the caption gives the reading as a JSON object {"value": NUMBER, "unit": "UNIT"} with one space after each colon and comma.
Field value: {"value": 48.40, "unit": "mm"}
